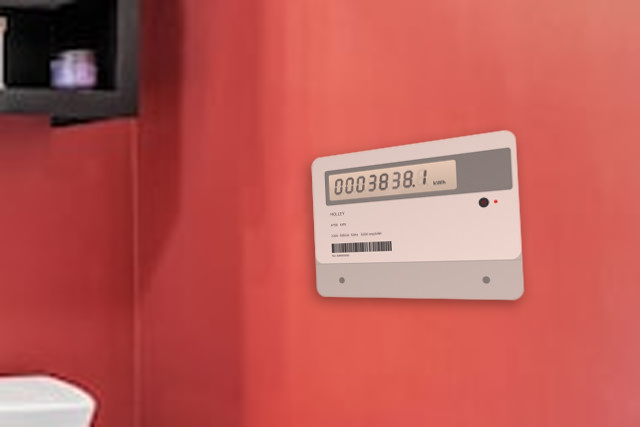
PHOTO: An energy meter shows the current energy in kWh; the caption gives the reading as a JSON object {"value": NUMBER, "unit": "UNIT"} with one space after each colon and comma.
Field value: {"value": 3838.1, "unit": "kWh"}
